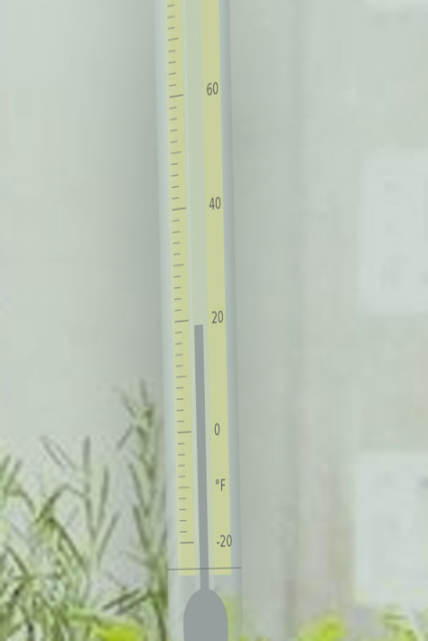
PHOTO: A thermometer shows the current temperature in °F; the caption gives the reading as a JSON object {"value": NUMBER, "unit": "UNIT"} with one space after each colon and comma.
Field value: {"value": 19, "unit": "°F"}
